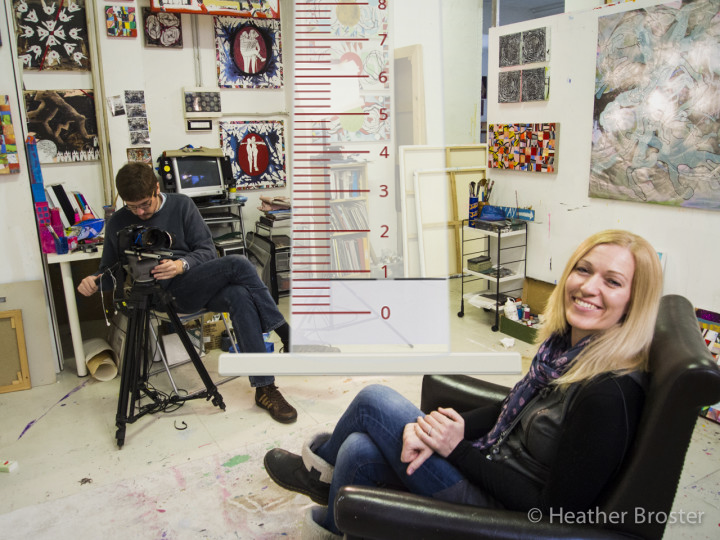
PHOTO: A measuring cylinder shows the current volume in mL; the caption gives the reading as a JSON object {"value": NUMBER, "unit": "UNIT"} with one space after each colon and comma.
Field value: {"value": 0.8, "unit": "mL"}
